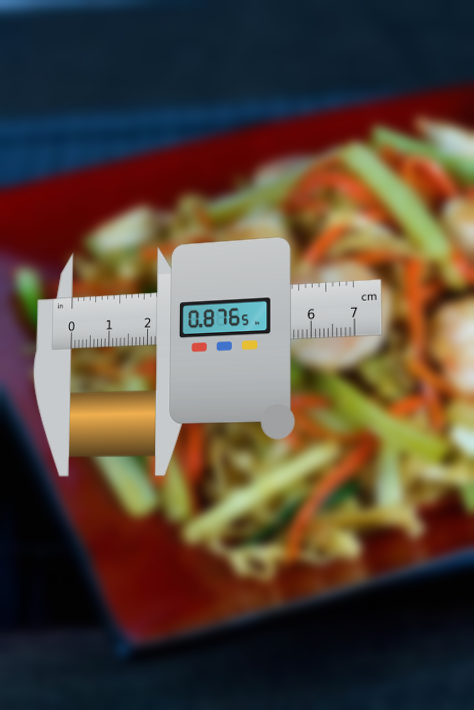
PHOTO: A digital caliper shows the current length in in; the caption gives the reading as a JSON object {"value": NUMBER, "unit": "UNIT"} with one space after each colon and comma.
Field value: {"value": 0.8765, "unit": "in"}
